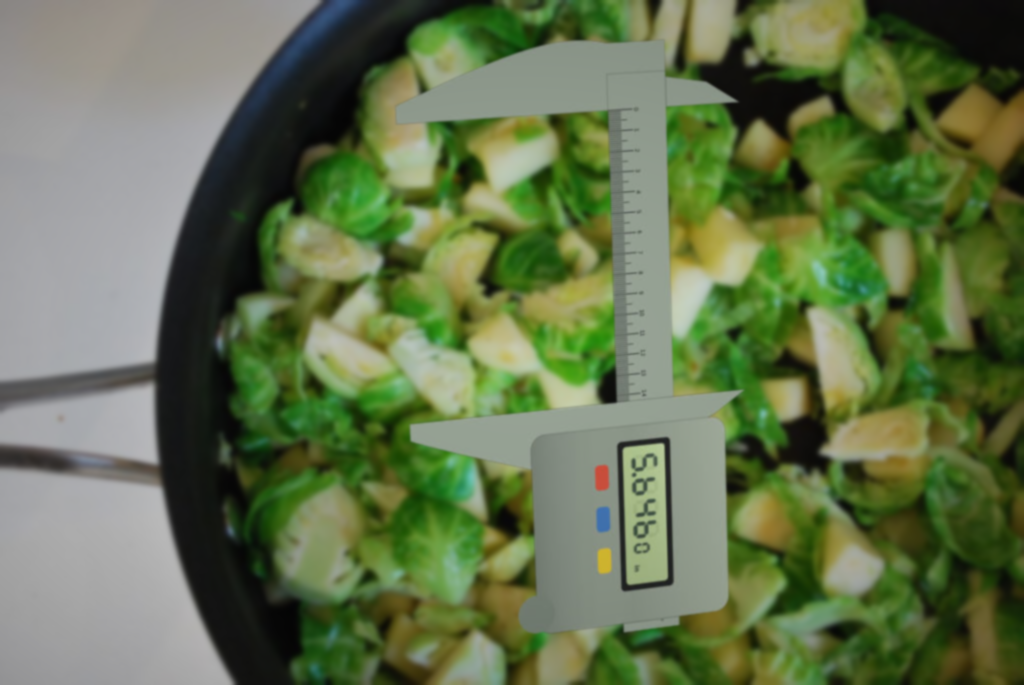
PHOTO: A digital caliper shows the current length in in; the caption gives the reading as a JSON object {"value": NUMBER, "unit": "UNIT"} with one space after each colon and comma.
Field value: {"value": 5.6460, "unit": "in"}
